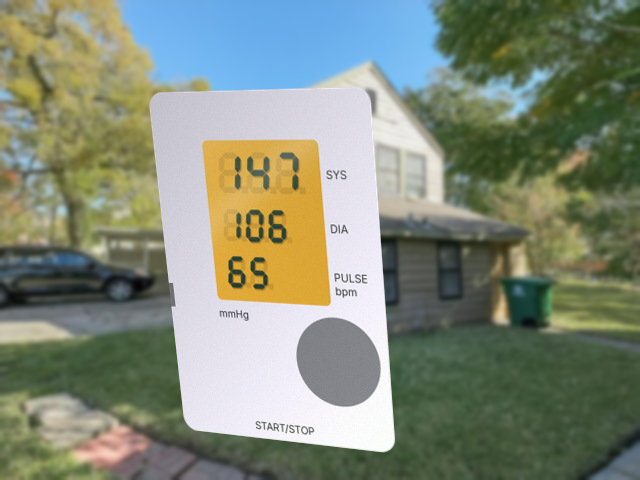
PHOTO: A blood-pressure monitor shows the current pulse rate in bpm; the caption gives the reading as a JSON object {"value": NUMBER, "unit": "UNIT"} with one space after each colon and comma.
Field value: {"value": 65, "unit": "bpm"}
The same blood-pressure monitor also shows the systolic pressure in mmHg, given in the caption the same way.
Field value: {"value": 147, "unit": "mmHg"}
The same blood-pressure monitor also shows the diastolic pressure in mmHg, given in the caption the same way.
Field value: {"value": 106, "unit": "mmHg"}
